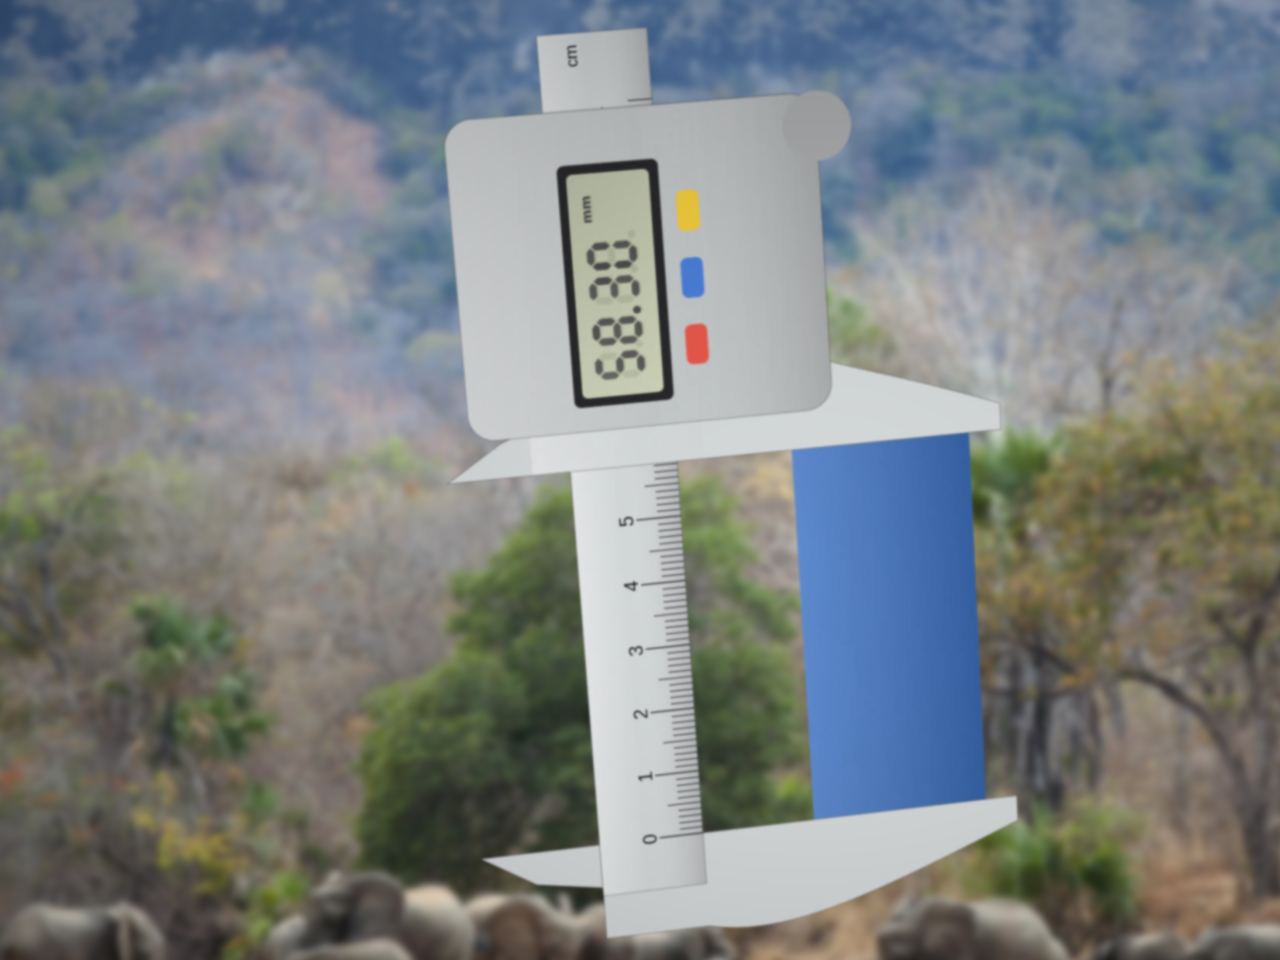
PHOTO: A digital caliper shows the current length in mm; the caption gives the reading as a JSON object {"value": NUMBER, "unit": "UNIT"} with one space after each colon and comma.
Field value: {"value": 58.30, "unit": "mm"}
